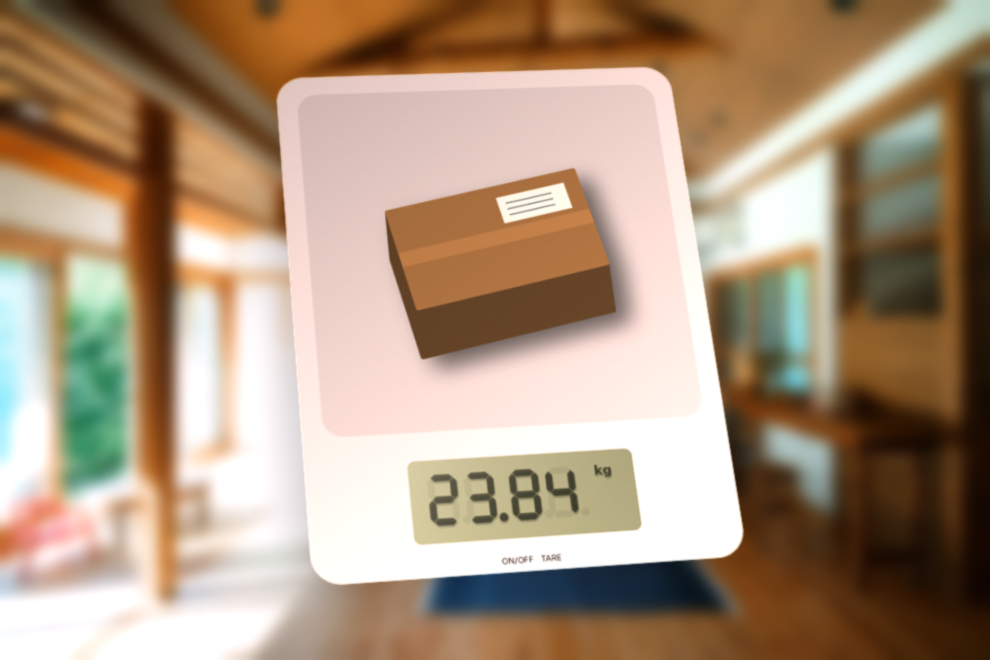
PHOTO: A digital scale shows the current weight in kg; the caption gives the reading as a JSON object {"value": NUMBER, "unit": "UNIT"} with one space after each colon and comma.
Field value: {"value": 23.84, "unit": "kg"}
